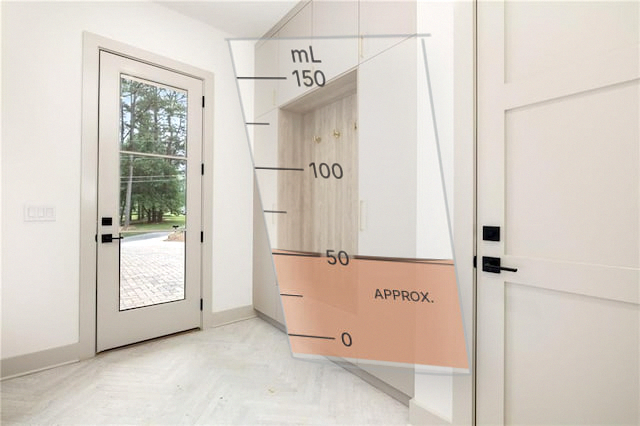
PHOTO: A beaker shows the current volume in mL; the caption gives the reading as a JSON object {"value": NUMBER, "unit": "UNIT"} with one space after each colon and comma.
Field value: {"value": 50, "unit": "mL"}
